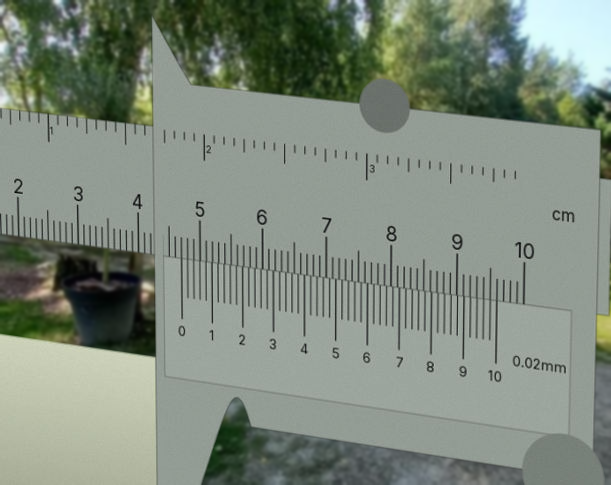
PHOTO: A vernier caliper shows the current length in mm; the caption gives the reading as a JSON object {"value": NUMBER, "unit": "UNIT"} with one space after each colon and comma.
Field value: {"value": 47.0, "unit": "mm"}
